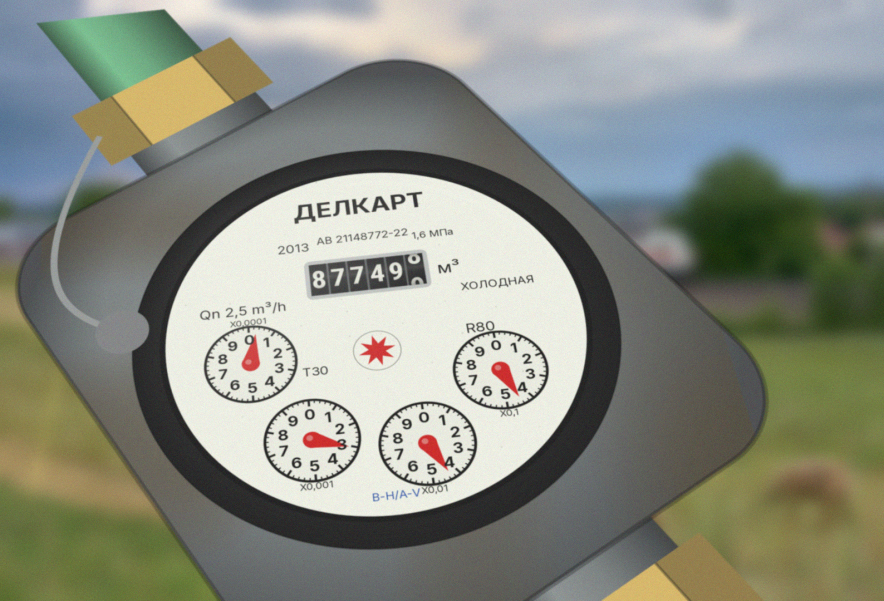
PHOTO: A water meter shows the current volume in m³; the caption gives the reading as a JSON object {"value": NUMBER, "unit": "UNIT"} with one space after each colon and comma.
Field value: {"value": 877498.4430, "unit": "m³"}
